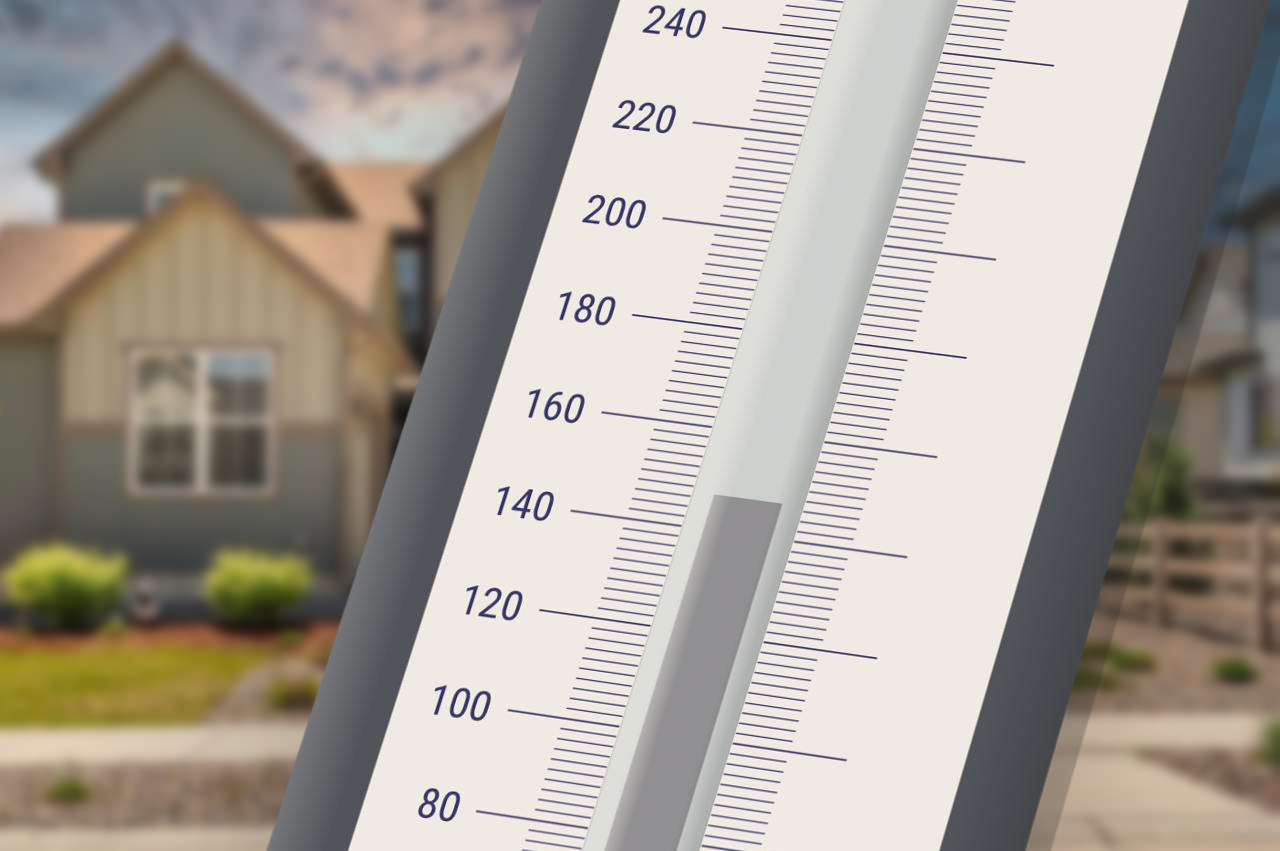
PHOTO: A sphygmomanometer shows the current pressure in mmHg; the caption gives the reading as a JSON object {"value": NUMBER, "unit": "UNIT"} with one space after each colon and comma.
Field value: {"value": 147, "unit": "mmHg"}
